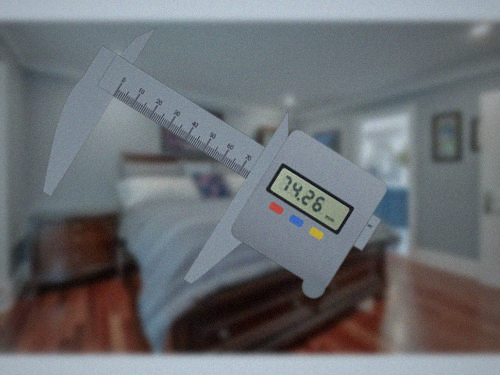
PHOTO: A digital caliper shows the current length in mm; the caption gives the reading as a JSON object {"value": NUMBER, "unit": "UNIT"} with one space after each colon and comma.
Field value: {"value": 74.26, "unit": "mm"}
